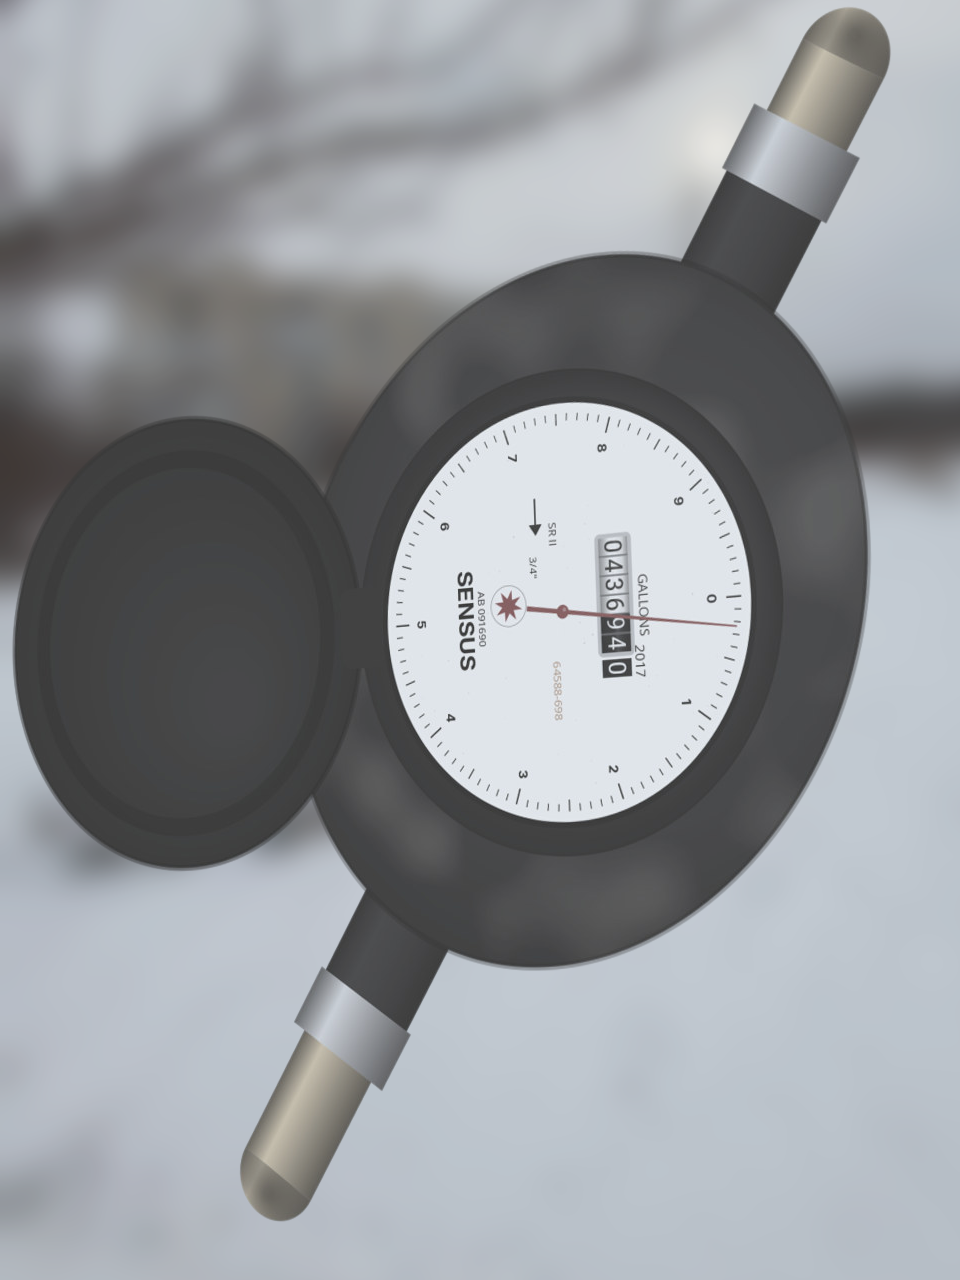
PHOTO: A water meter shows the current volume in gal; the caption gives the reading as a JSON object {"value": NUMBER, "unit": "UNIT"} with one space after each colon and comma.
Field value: {"value": 436940.2, "unit": "gal"}
